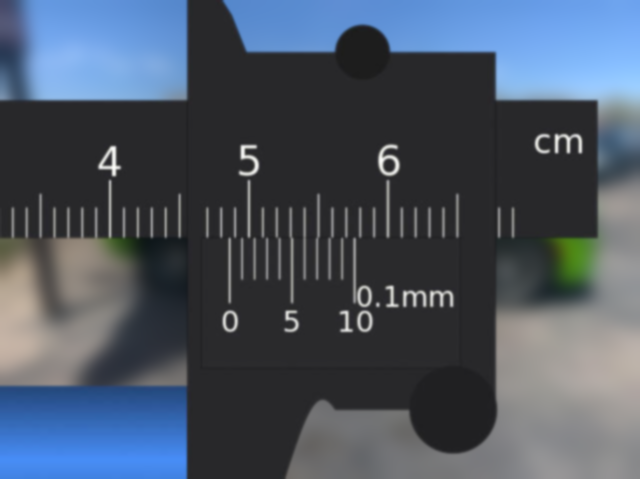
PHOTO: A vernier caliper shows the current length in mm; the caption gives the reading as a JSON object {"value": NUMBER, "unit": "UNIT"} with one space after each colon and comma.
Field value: {"value": 48.6, "unit": "mm"}
